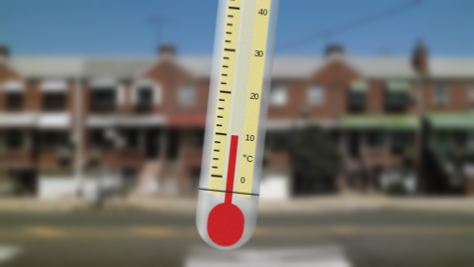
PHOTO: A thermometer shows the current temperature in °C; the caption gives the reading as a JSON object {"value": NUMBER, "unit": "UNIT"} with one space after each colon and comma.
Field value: {"value": 10, "unit": "°C"}
